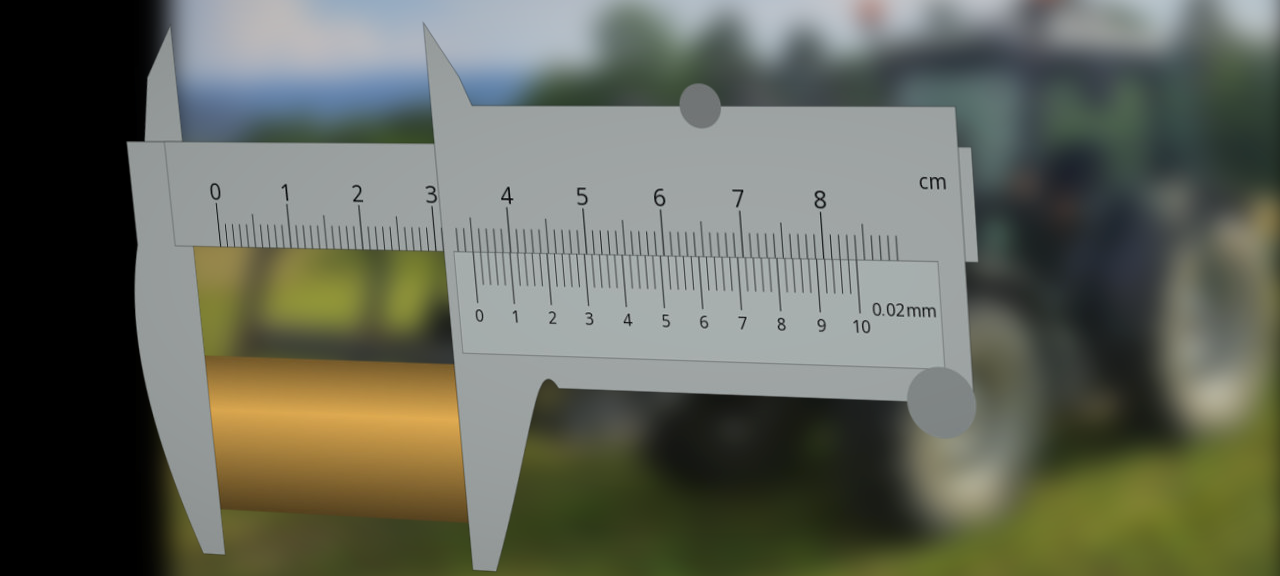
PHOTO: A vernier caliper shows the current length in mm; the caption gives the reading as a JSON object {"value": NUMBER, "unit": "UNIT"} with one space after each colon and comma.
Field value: {"value": 35.0, "unit": "mm"}
